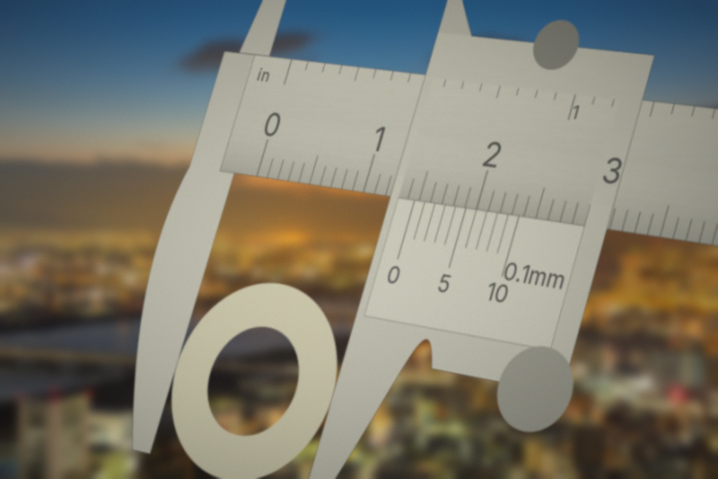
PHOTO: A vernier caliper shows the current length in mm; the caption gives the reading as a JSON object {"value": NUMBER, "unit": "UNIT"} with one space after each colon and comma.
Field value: {"value": 14.6, "unit": "mm"}
